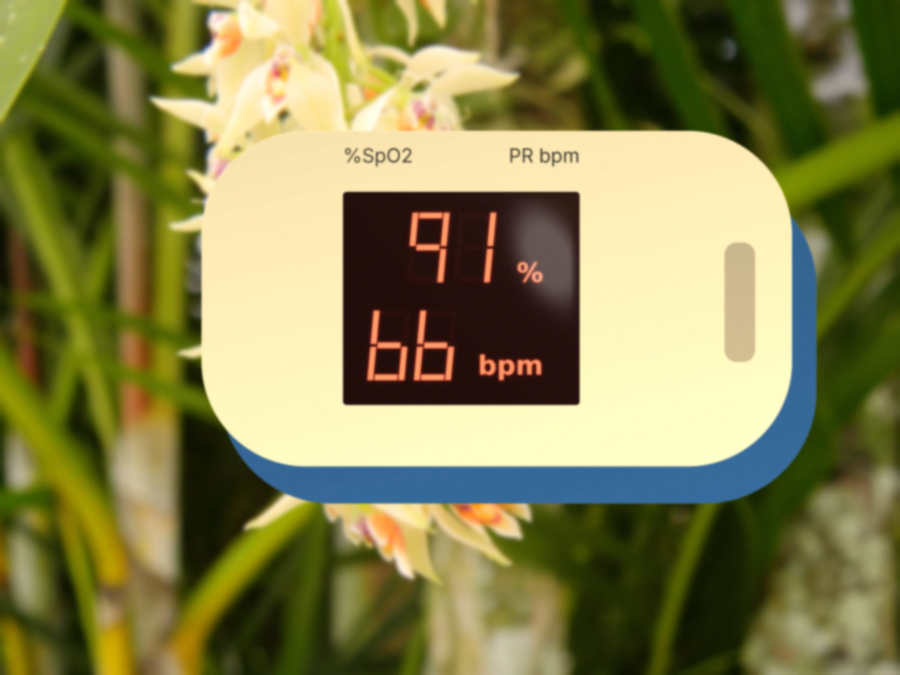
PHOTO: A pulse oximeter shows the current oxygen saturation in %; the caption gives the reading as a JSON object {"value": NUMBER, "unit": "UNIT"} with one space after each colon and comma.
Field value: {"value": 91, "unit": "%"}
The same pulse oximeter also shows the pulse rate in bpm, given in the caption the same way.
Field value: {"value": 66, "unit": "bpm"}
